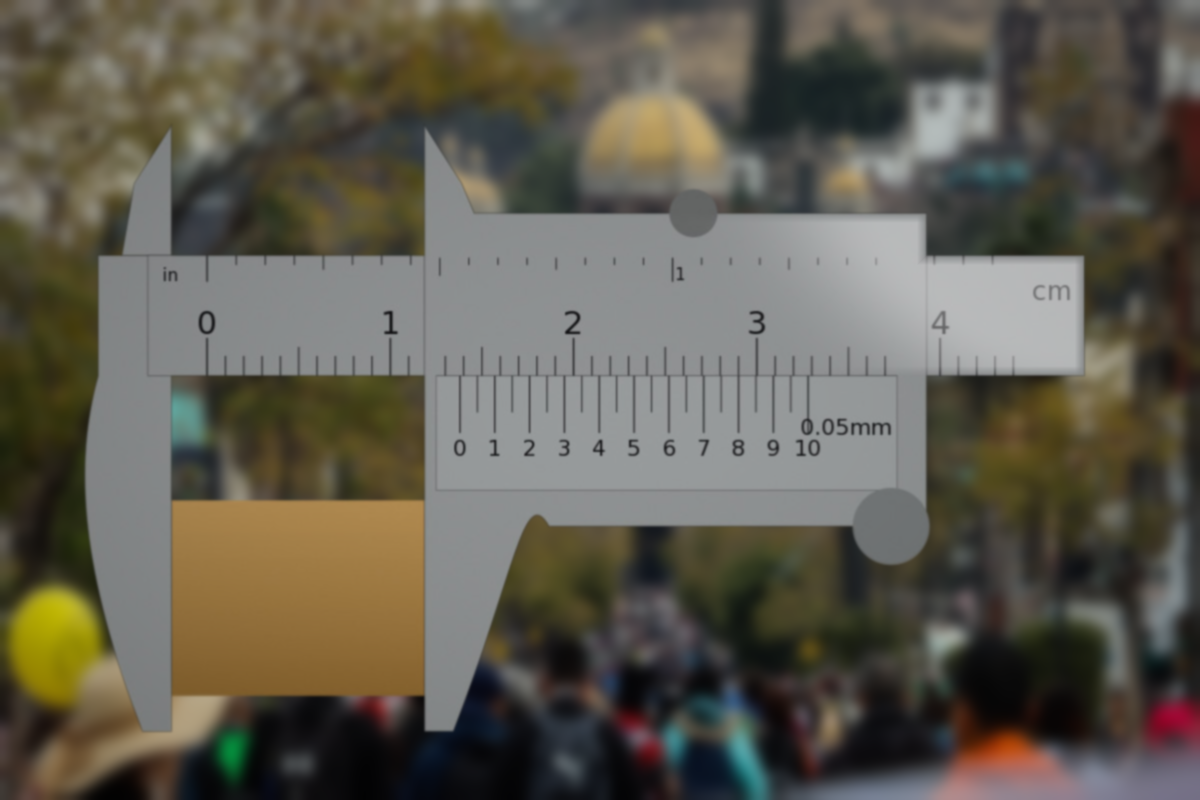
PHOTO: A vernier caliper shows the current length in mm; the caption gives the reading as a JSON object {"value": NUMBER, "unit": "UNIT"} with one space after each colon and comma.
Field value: {"value": 13.8, "unit": "mm"}
